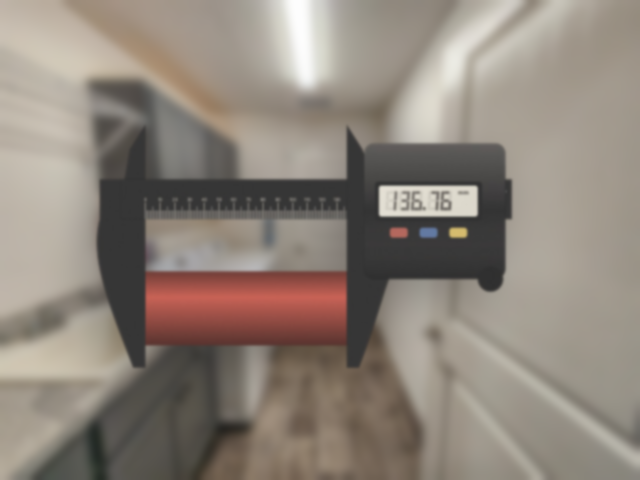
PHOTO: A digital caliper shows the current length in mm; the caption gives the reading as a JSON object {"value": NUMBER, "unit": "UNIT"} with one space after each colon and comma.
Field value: {"value": 136.76, "unit": "mm"}
